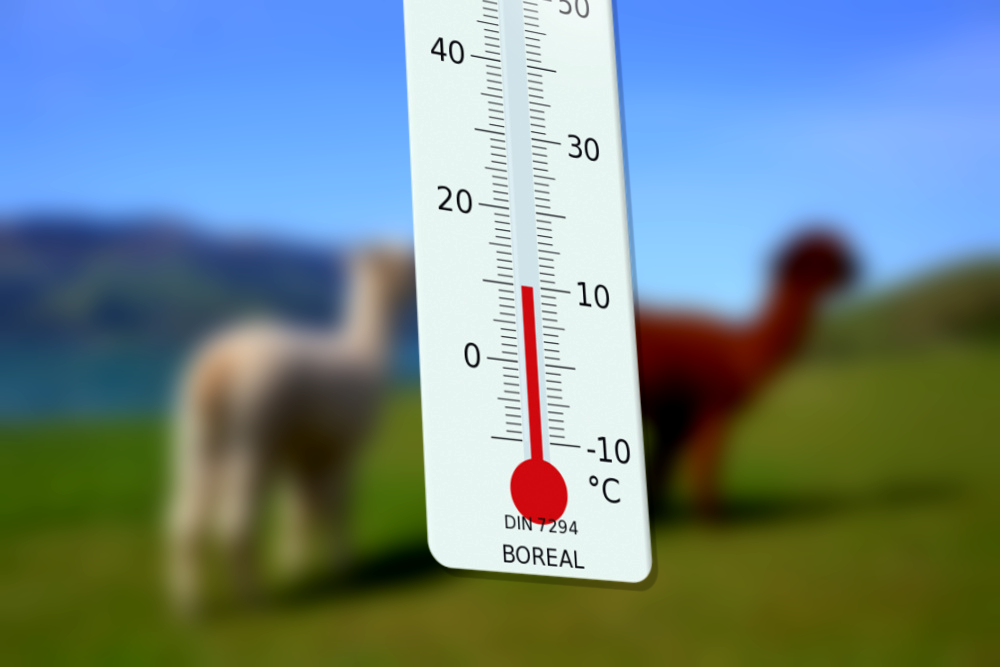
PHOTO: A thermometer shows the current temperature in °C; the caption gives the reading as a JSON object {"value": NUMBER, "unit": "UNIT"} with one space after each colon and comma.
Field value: {"value": 10, "unit": "°C"}
